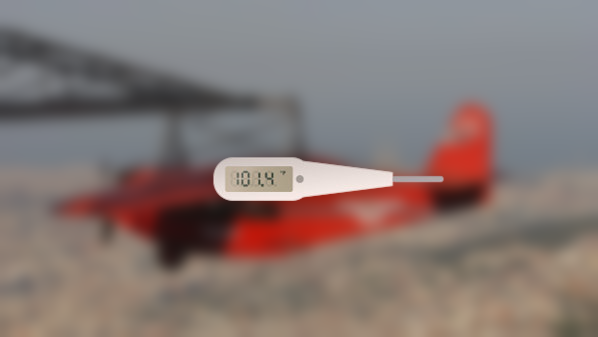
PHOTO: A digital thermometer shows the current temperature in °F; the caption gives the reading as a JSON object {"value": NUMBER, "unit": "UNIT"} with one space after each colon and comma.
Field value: {"value": 101.4, "unit": "°F"}
